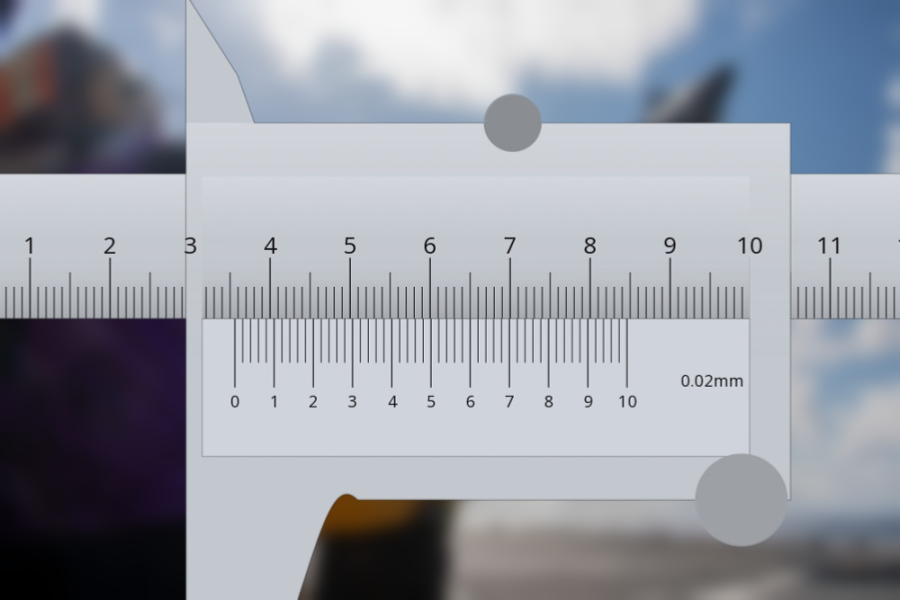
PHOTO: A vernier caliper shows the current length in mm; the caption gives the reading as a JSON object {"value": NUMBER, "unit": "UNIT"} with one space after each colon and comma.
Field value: {"value": 35.6, "unit": "mm"}
